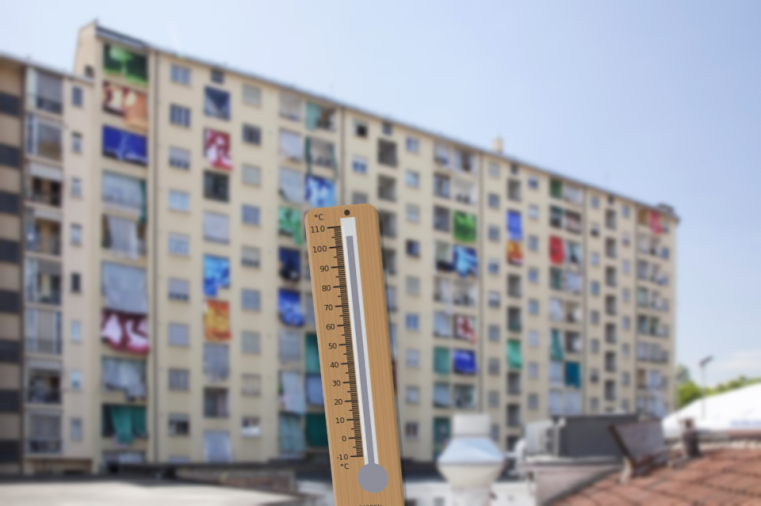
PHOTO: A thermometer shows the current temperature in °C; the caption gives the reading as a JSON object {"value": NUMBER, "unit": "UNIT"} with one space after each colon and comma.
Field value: {"value": 105, "unit": "°C"}
